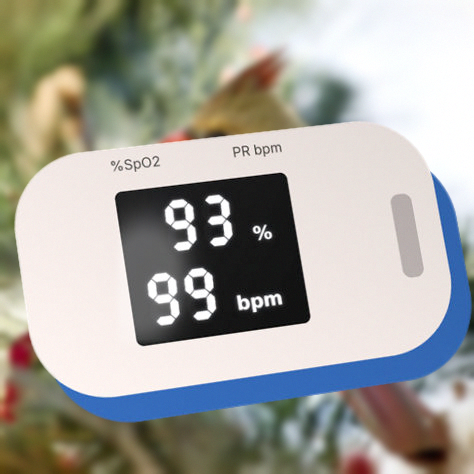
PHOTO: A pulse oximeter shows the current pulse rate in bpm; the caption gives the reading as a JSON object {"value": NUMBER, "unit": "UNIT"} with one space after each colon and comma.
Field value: {"value": 99, "unit": "bpm"}
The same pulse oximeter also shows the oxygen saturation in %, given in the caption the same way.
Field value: {"value": 93, "unit": "%"}
